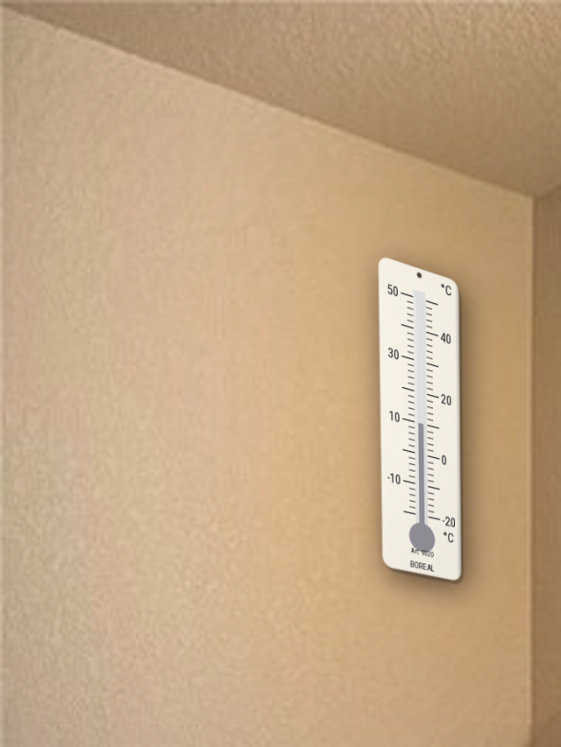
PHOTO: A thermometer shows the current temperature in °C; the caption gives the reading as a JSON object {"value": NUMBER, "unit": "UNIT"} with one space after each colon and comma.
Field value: {"value": 10, "unit": "°C"}
